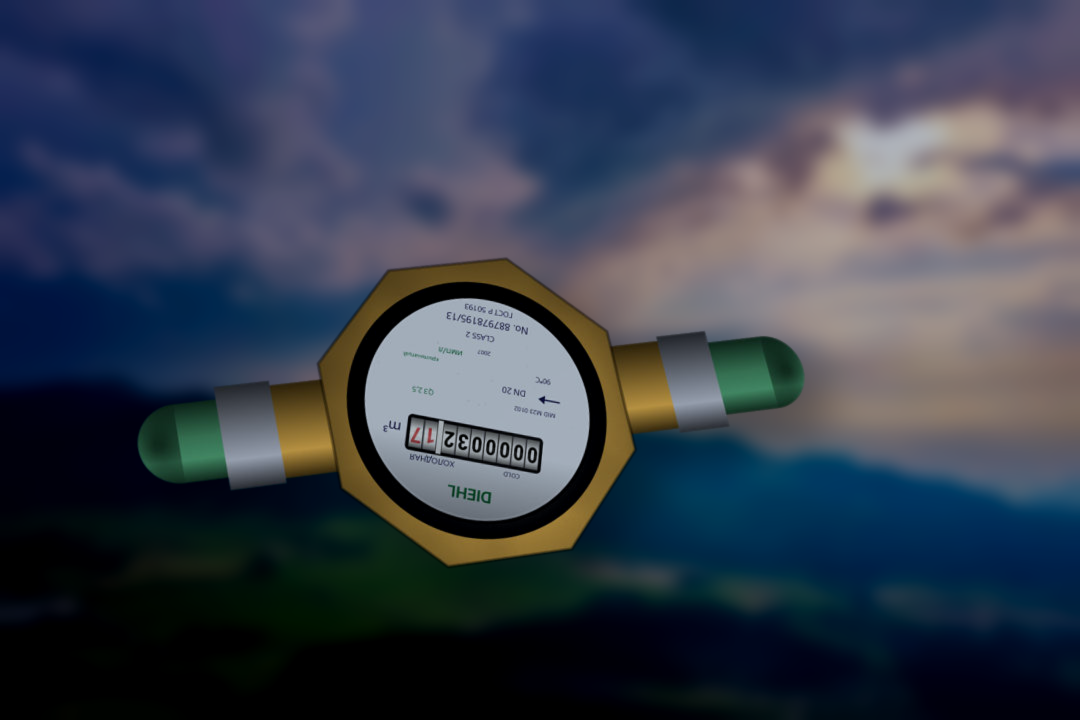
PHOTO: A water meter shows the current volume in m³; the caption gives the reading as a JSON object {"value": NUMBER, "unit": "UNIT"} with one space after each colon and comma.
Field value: {"value": 32.17, "unit": "m³"}
